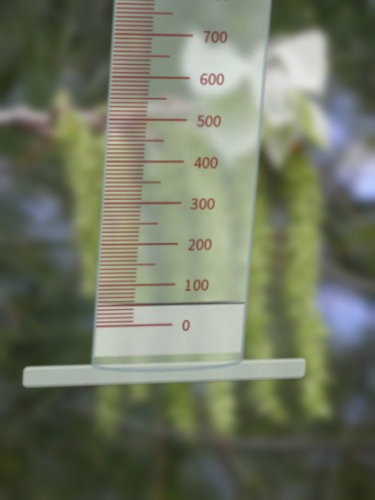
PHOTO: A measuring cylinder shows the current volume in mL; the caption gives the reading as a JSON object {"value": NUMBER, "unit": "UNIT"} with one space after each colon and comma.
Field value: {"value": 50, "unit": "mL"}
